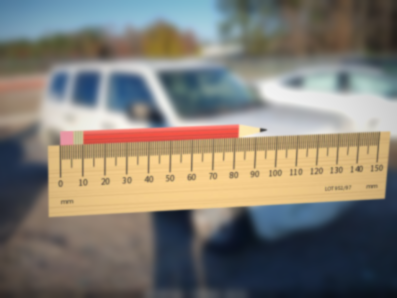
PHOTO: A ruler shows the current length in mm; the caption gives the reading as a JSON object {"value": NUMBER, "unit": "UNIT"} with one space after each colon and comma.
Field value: {"value": 95, "unit": "mm"}
